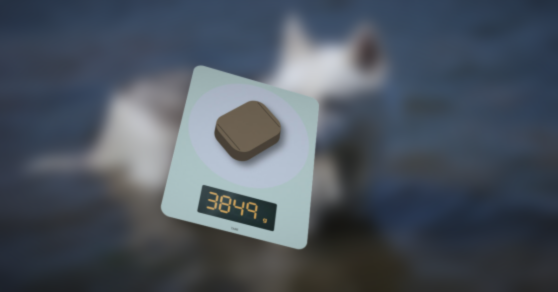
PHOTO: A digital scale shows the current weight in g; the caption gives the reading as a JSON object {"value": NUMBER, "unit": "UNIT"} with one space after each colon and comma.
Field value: {"value": 3849, "unit": "g"}
